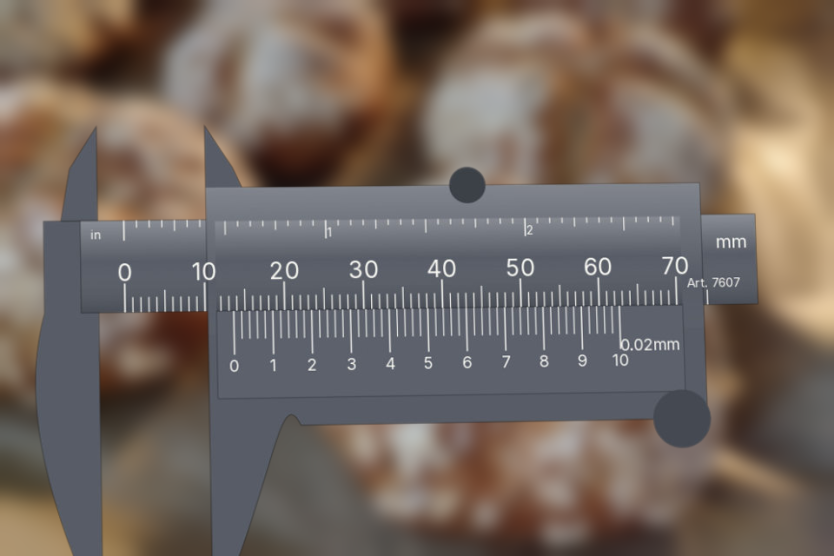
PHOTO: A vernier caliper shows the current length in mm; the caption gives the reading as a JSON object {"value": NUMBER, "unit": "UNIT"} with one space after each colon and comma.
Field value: {"value": 13.6, "unit": "mm"}
